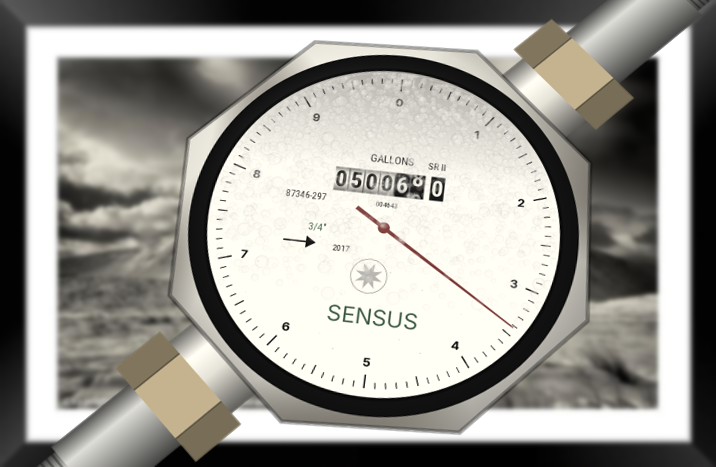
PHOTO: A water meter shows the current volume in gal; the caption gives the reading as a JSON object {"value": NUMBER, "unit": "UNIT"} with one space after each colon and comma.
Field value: {"value": 500683.4, "unit": "gal"}
